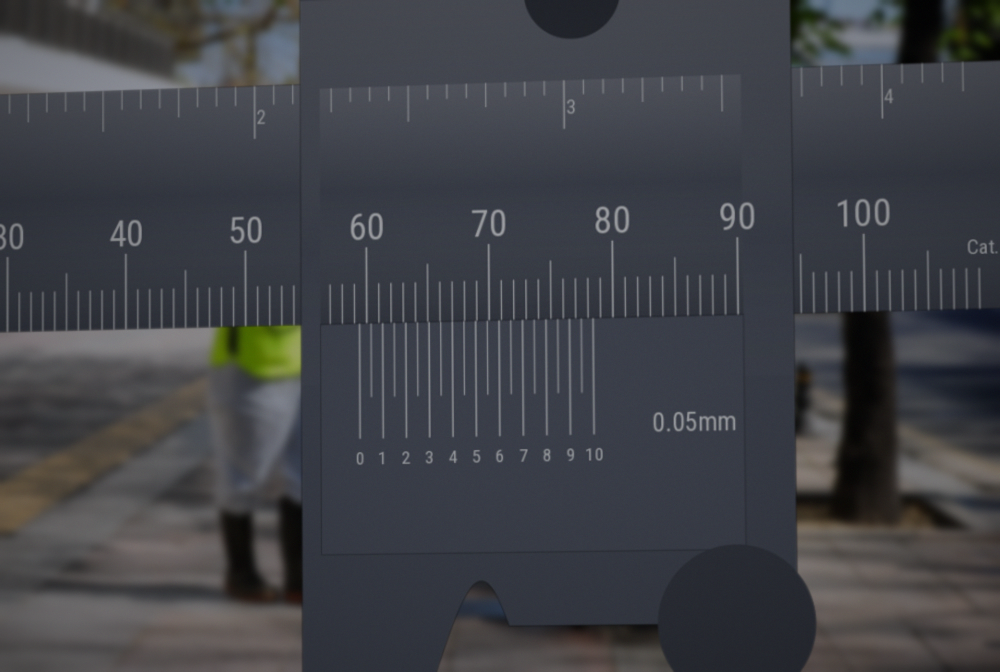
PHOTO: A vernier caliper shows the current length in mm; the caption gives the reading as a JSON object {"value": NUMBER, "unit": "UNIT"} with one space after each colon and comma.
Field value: {"value": 59.4, "unit": "mm"}
